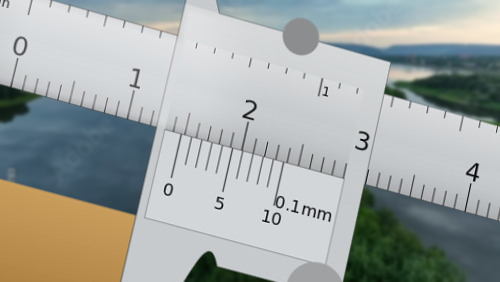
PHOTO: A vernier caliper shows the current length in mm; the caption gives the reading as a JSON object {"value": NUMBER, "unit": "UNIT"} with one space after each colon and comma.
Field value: {"value": 14.7, "unit": "mm"}
